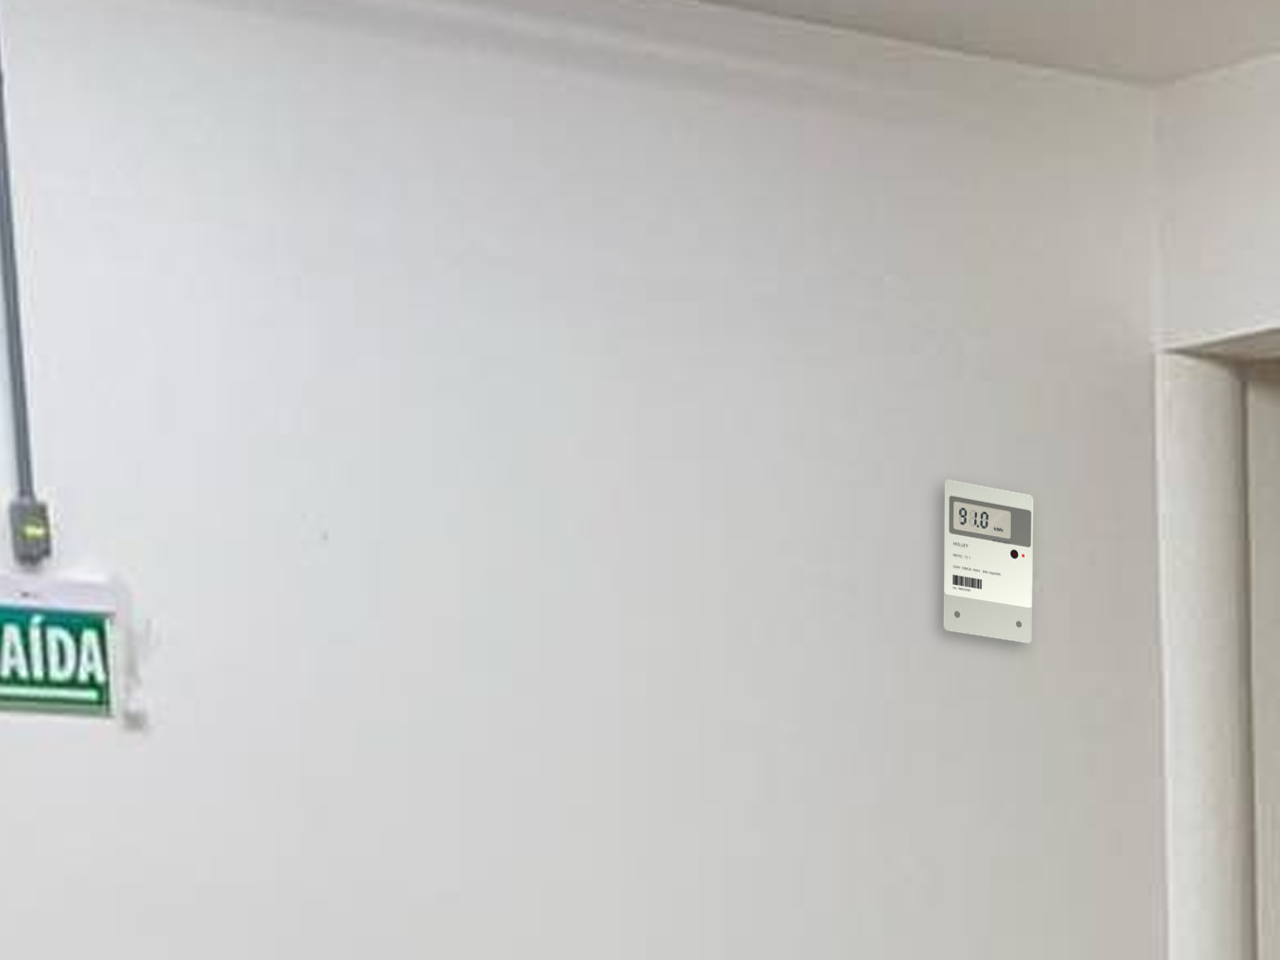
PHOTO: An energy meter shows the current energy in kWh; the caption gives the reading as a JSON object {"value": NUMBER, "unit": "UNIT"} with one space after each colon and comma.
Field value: {"value": 91.0, "unit": "kWh"}
